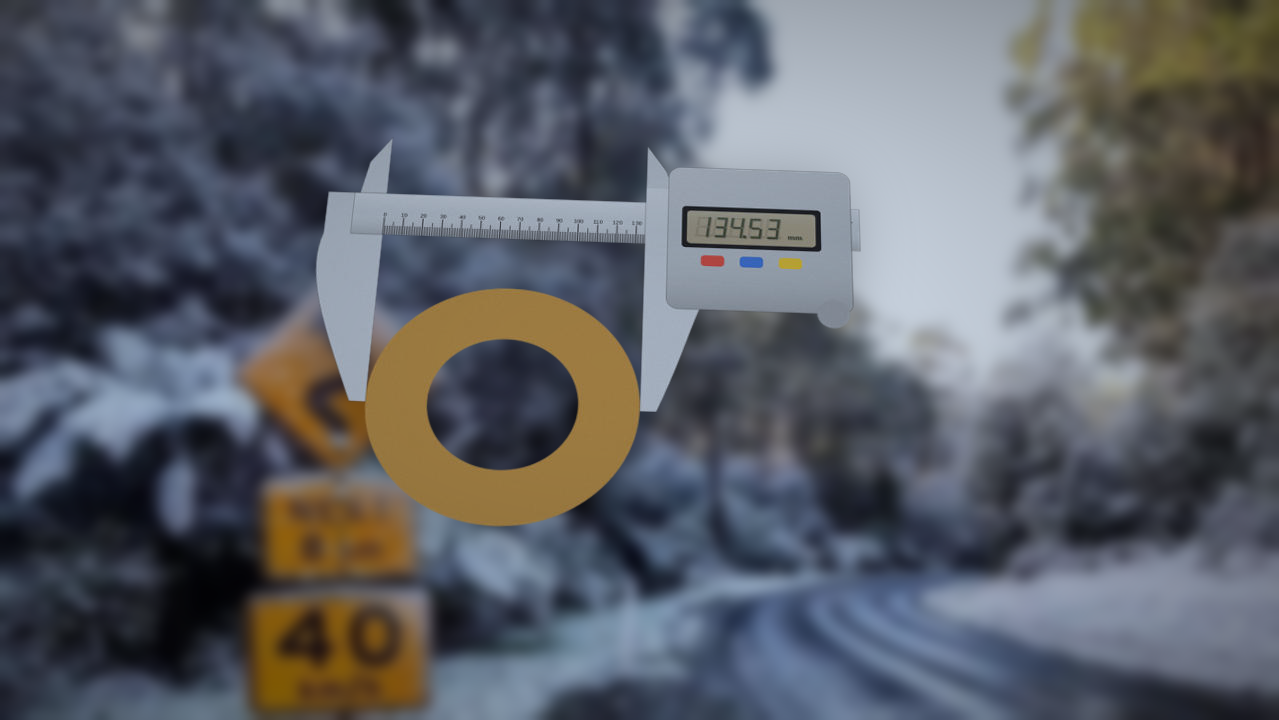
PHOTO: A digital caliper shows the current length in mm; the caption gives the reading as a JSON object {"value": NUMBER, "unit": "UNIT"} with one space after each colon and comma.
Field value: {"value": 134.53, "unit": "mm"}
